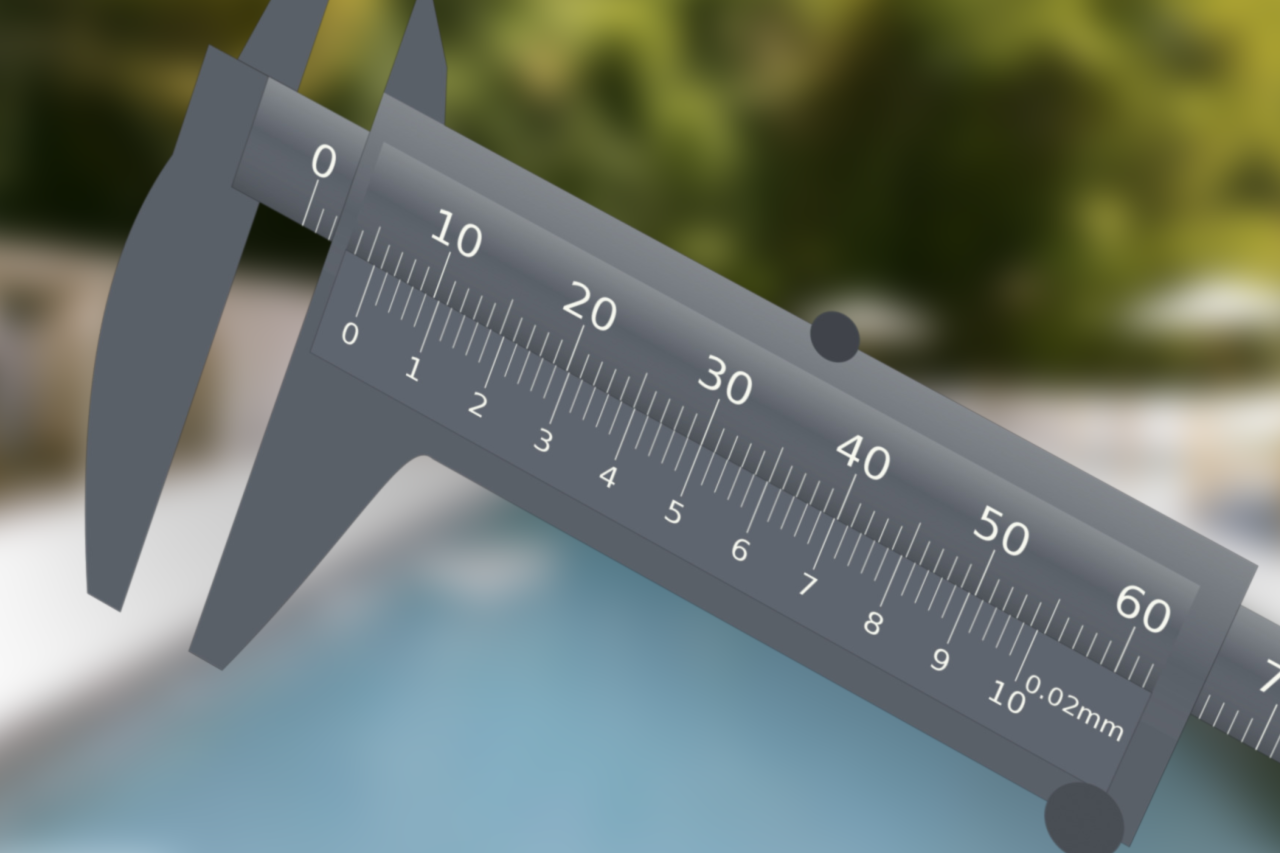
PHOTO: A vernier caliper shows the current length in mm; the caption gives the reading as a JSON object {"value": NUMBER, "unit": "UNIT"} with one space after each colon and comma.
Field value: {"value": 5.5, "unit": "mm"}
